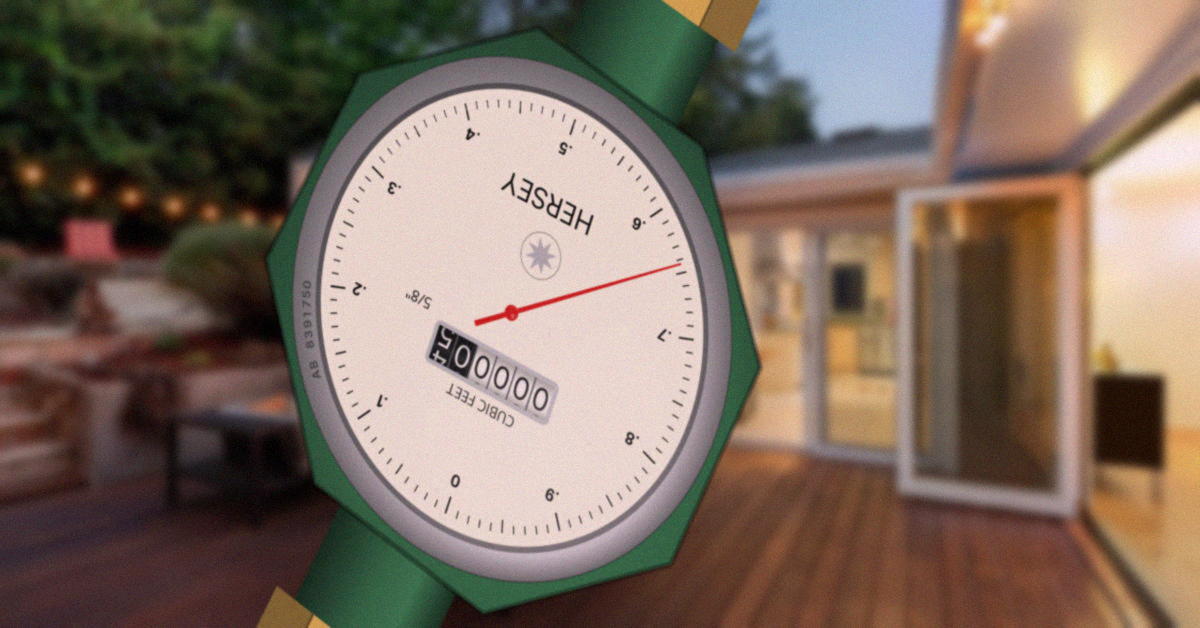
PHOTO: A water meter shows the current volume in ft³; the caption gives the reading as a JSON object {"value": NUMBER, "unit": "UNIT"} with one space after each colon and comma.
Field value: {"value": 4.64, "unit": "ft³"}
